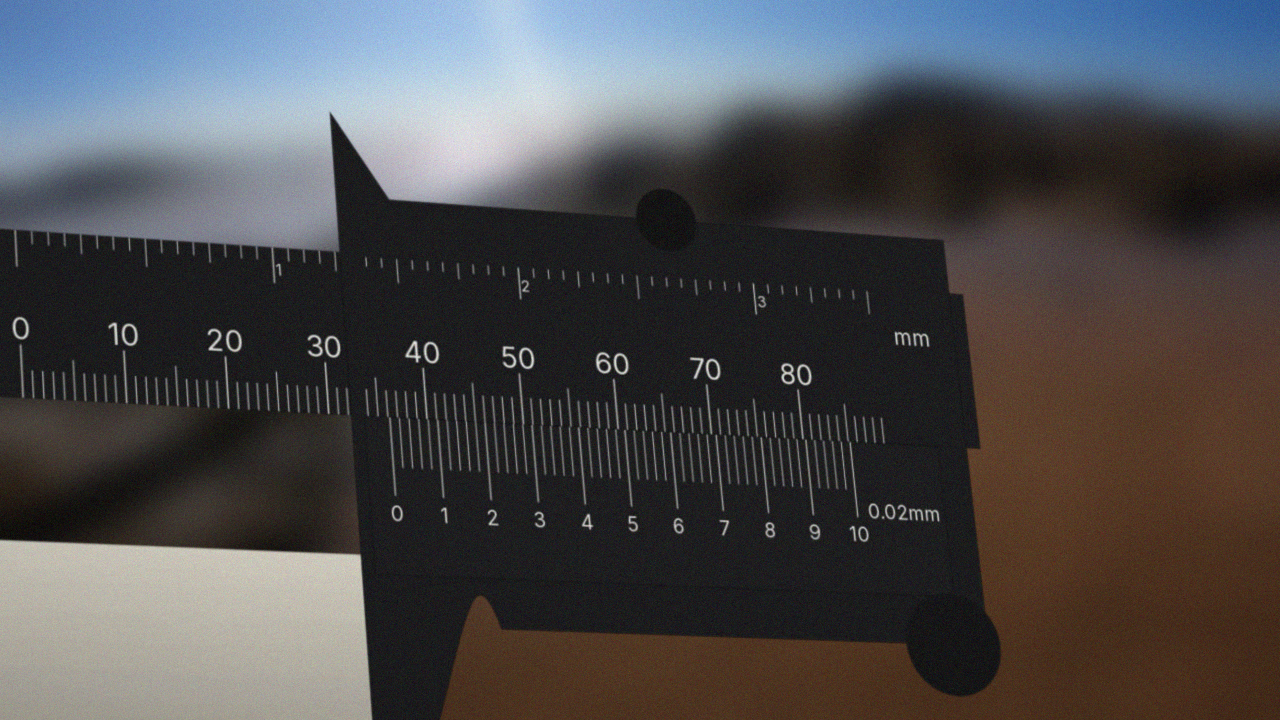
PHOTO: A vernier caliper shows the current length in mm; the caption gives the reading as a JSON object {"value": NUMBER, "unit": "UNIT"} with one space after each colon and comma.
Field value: {"value": 36.2, "unit": "mm"}
